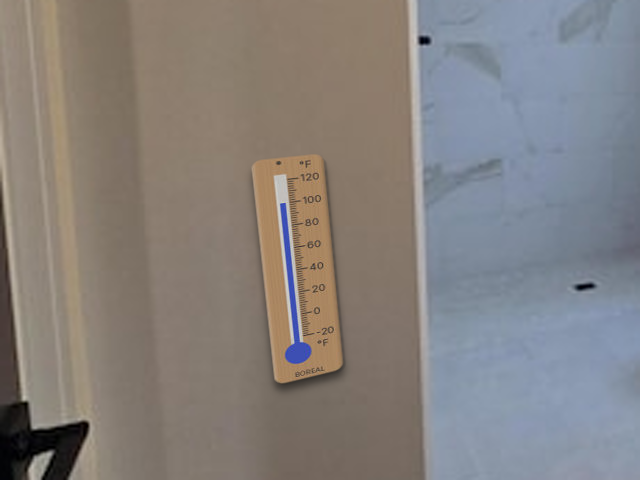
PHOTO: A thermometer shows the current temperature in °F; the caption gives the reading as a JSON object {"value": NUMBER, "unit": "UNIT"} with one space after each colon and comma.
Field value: {"value": 100, "unit": "°F"}
